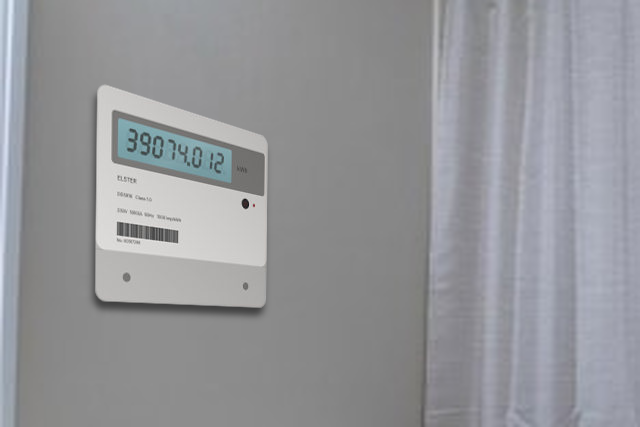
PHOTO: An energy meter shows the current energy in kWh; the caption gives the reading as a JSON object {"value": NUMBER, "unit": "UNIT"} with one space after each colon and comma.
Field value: {"value": 39074.012, "unit": "kWh"}
